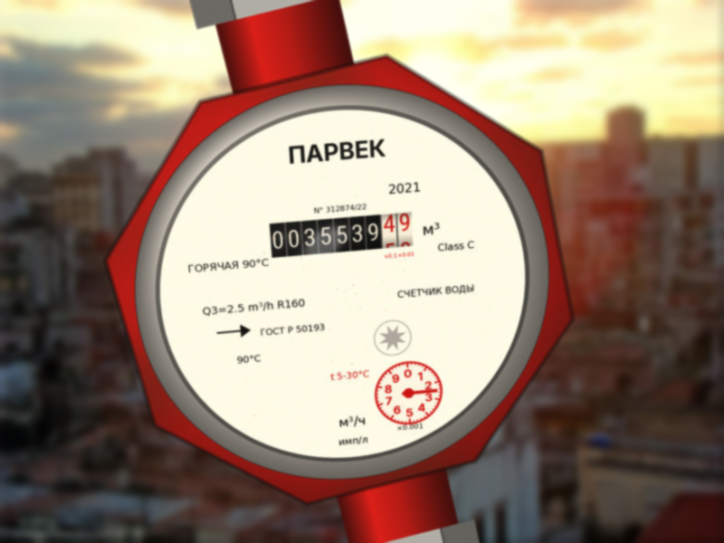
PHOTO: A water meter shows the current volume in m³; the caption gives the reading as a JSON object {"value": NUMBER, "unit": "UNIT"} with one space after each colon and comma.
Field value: {"value": 35539.492, "unit": "m³"}
